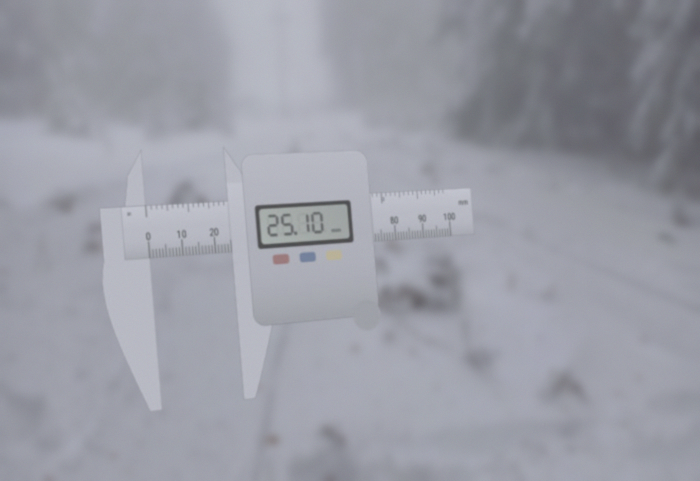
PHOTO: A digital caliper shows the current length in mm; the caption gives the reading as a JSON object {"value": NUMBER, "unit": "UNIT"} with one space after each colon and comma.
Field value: {"value": 25.10, "unit": "mm"}
